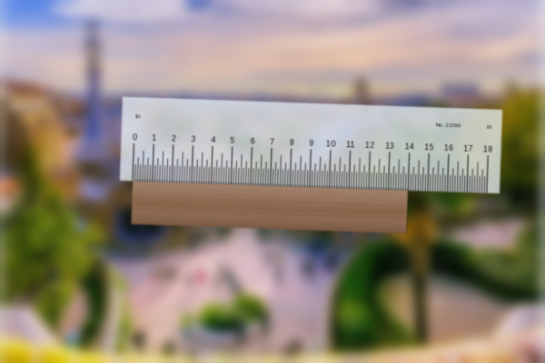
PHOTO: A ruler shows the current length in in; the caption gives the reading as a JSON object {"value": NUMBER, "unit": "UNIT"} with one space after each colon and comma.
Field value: {"value": 14, "unit": "in"}
